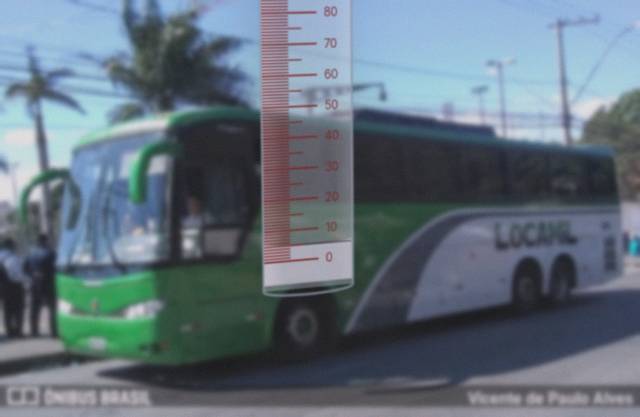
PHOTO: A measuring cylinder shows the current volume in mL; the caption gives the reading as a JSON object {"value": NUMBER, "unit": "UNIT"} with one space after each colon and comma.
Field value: {"value": 5, "unit": "mL"}
